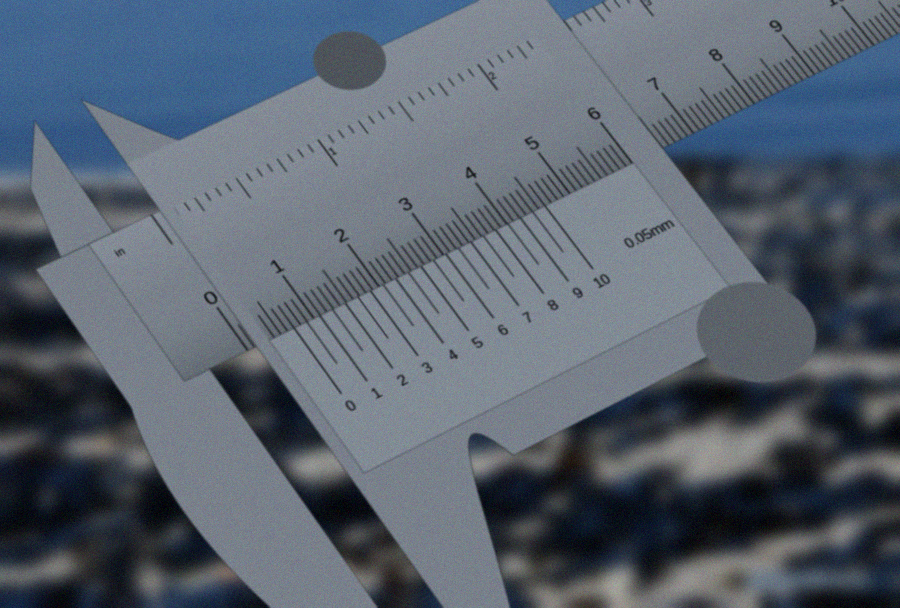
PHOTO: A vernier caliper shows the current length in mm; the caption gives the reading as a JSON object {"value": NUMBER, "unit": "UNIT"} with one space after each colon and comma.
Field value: {"value": 7.0, "unit": "mm"}
